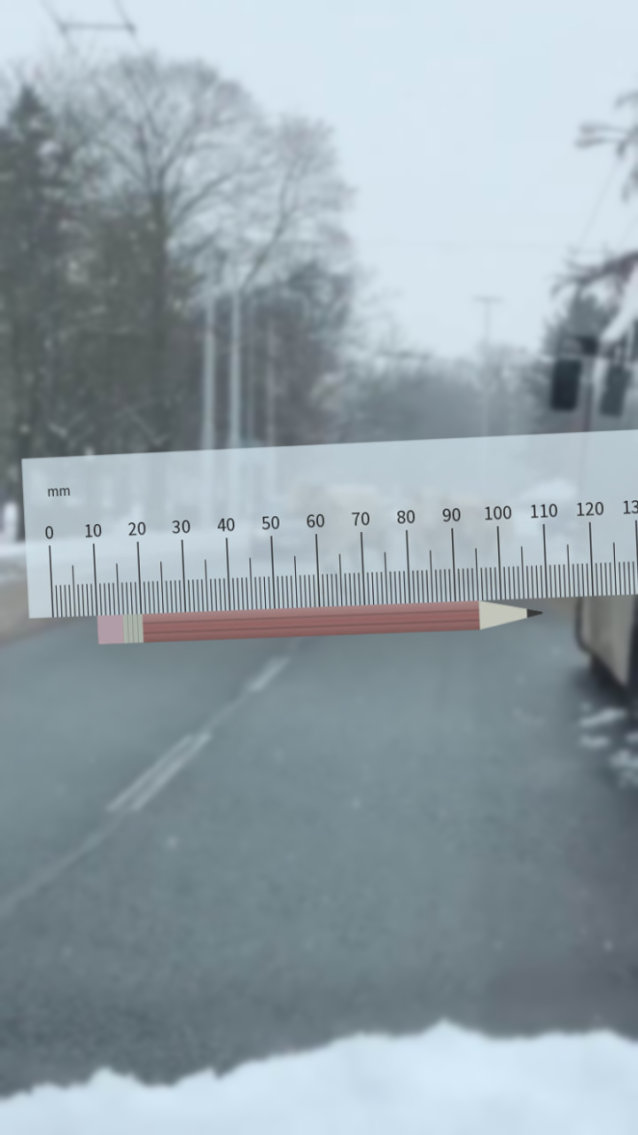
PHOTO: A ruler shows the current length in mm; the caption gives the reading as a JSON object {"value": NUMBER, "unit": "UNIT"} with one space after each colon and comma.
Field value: {"value": 99, "unit": "mm"}
